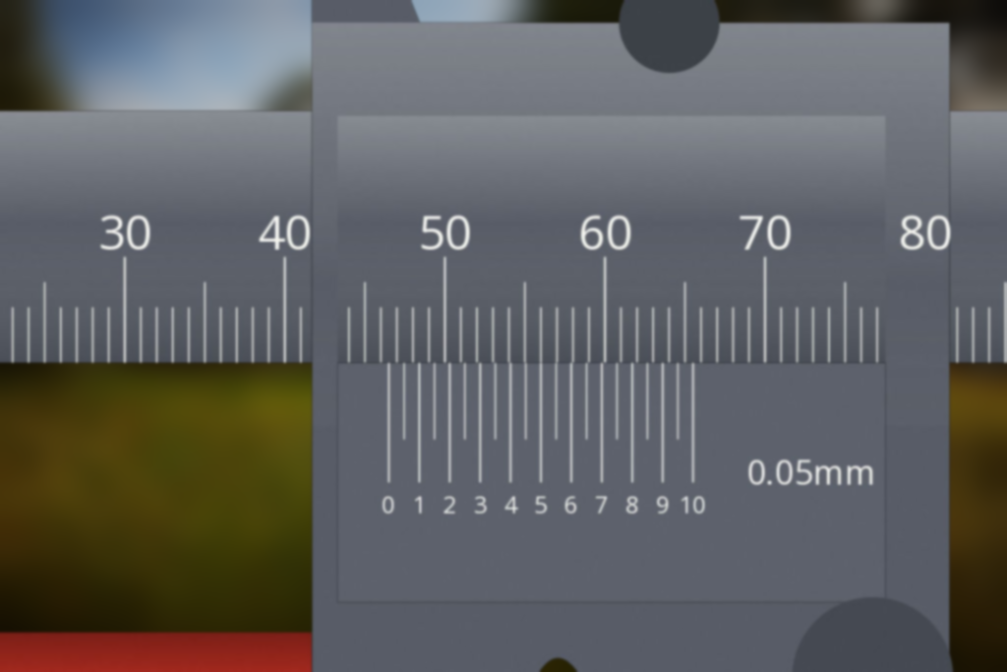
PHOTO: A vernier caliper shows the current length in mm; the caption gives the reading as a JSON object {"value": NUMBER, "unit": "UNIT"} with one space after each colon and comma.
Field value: {"value": 46.5, "unit": "mm"}
